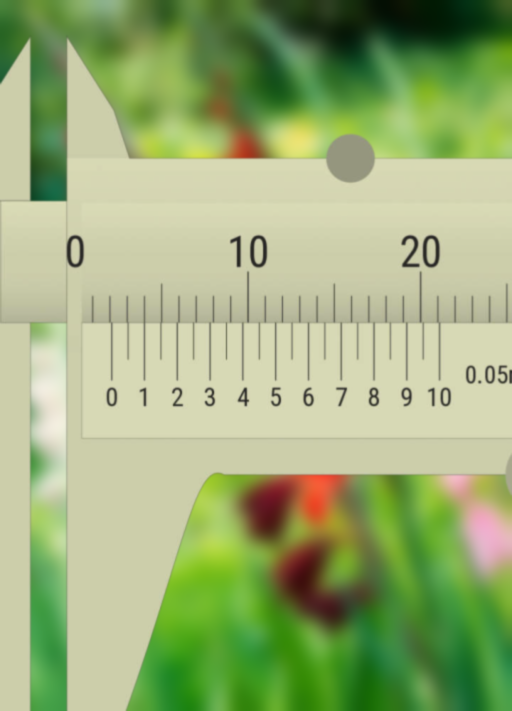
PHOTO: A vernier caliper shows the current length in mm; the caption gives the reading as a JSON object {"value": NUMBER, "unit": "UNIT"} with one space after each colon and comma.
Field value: {"value": 2.1, "unit": "mm"}
